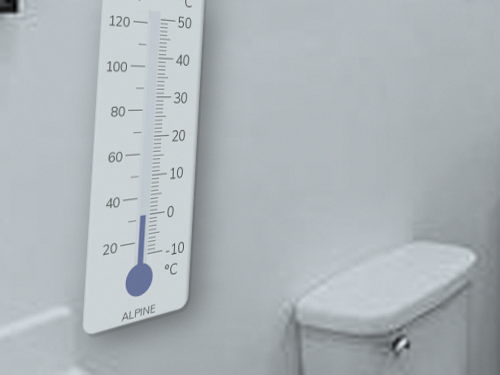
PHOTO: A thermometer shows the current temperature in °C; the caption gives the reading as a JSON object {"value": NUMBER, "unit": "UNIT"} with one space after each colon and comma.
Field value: {"value": 0, "unit": "°C"}
